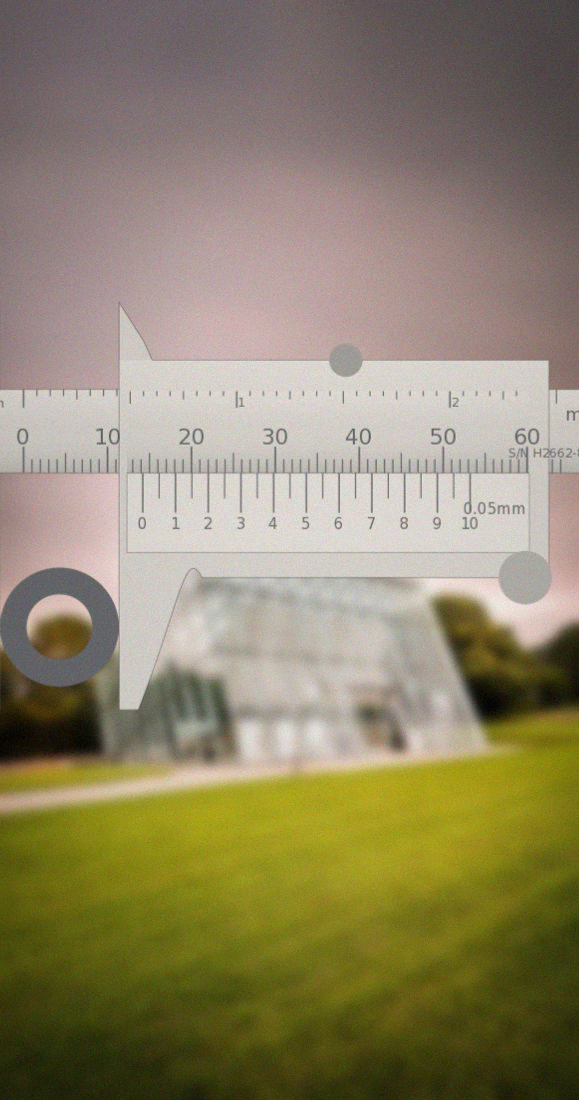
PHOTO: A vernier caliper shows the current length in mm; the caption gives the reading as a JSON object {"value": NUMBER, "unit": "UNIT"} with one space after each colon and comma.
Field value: {"value": 14.2, "unit": "mm"}
